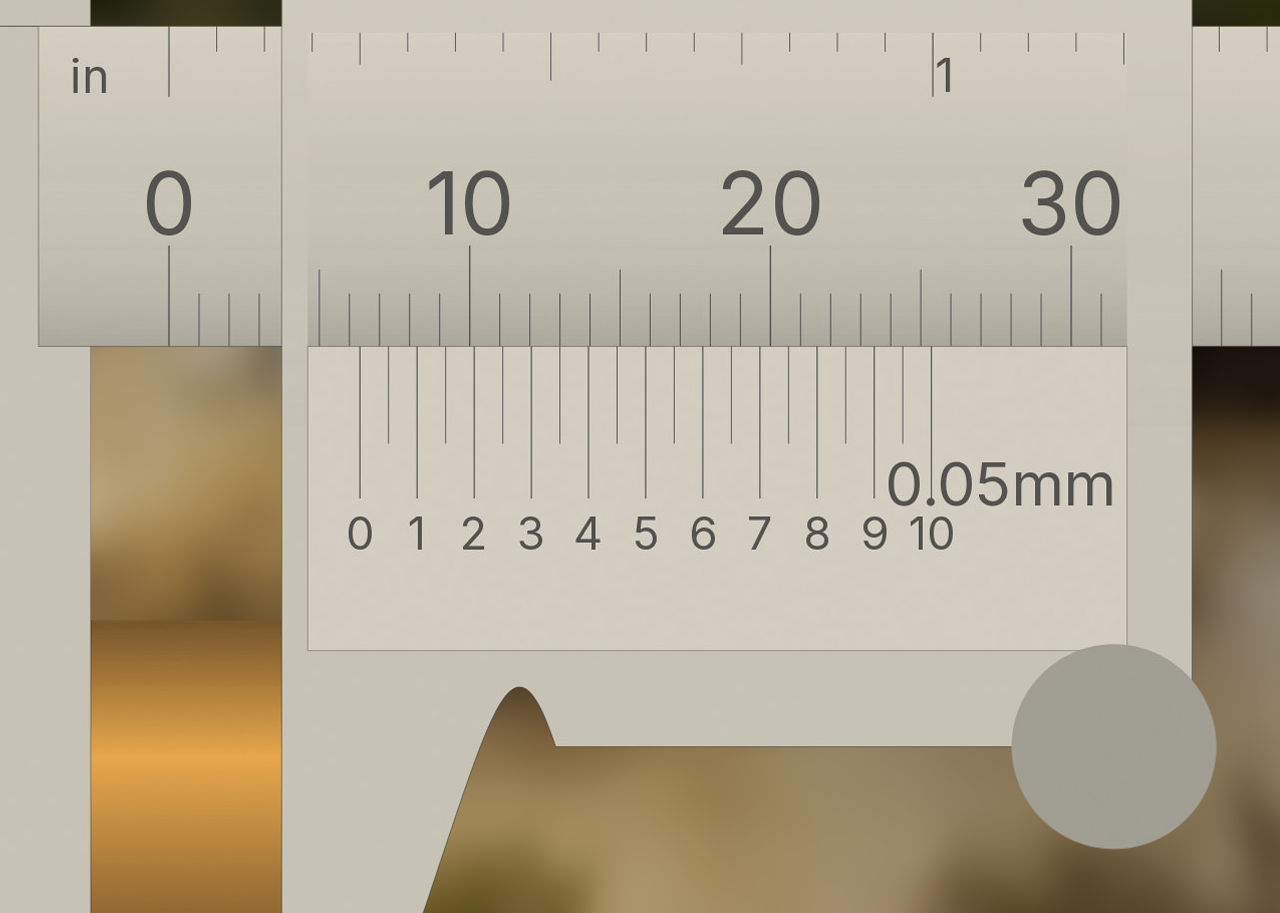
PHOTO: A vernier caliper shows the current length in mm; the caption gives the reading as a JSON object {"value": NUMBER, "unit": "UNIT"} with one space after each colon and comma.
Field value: {"value": 6.35, "unit": "mm"}
